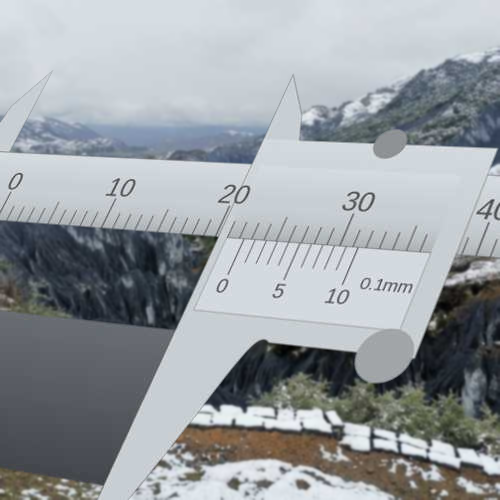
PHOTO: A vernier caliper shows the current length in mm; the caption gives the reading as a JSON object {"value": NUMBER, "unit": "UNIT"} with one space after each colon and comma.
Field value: {"value": 22.4, "unit": "mm"}
